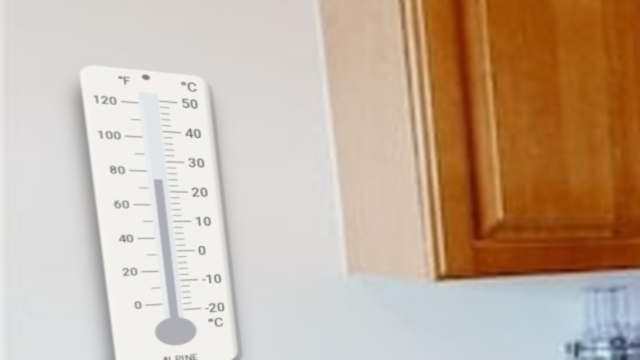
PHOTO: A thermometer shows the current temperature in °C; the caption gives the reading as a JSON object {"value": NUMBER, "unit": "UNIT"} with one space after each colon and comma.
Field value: {"value": 24, "unit": "°C"}
